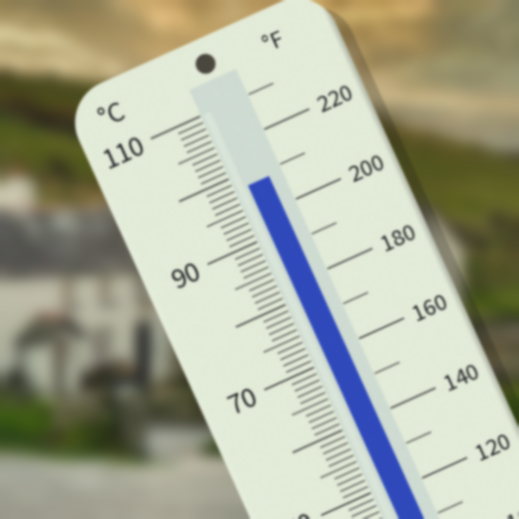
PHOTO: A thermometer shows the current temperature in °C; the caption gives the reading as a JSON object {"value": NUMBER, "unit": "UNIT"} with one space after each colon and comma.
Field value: {"value": 98, "unit": "°C"}
